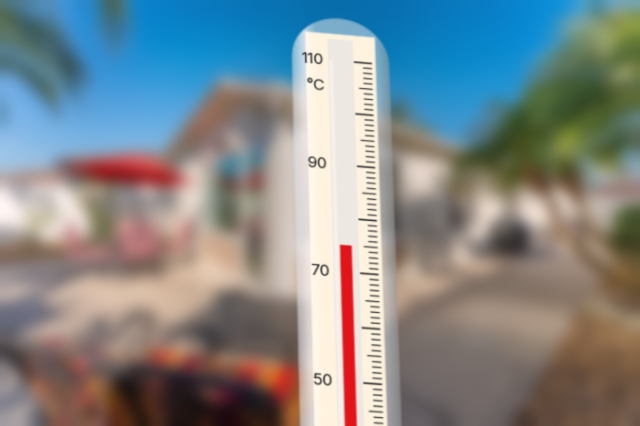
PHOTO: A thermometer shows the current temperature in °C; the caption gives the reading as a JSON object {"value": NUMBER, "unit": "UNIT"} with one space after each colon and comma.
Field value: {"value": 75, "unit": "°C"}
